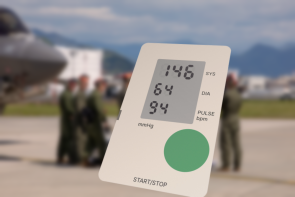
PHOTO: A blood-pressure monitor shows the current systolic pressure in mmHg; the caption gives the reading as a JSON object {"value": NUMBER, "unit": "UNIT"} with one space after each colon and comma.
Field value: {"value": 146, "unit": "mmHg"}
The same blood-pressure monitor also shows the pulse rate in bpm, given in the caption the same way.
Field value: {"value": 94, "unit": "bpm"}
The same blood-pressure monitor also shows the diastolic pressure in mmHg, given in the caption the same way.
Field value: {"value": 64, "unit": "mmHg"}
